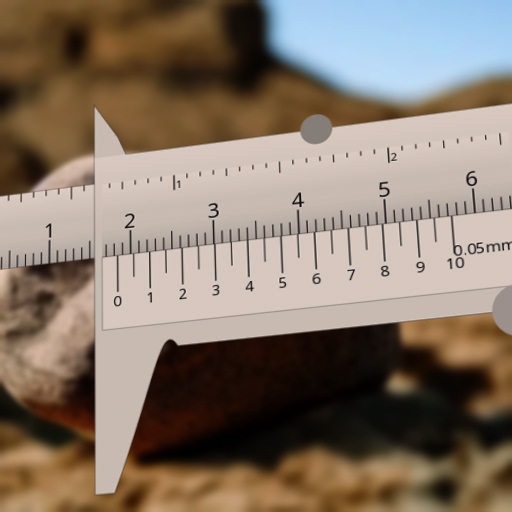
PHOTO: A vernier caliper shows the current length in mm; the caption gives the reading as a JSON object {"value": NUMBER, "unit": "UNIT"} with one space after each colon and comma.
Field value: {"value": 18.4, "unit": "mm"}
